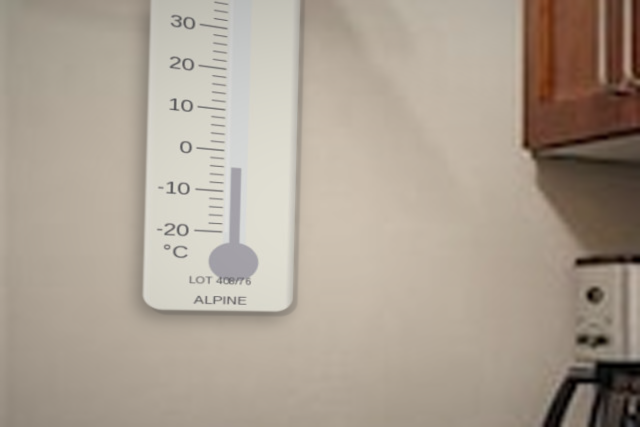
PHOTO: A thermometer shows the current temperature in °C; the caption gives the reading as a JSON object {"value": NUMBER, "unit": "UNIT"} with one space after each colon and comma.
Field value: {"value": -4, "unit": "°C"}
